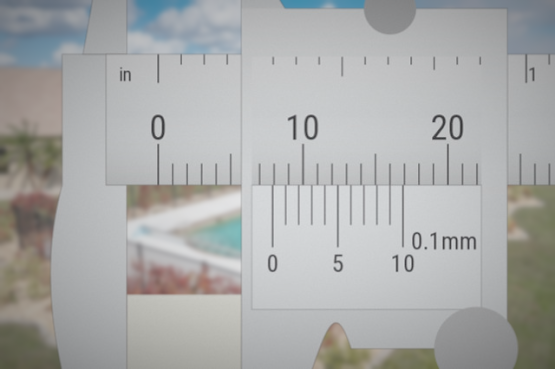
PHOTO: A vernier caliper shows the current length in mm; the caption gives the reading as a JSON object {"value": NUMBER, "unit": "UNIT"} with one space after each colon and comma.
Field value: {"value": 7.9, "unit": "mm"}
